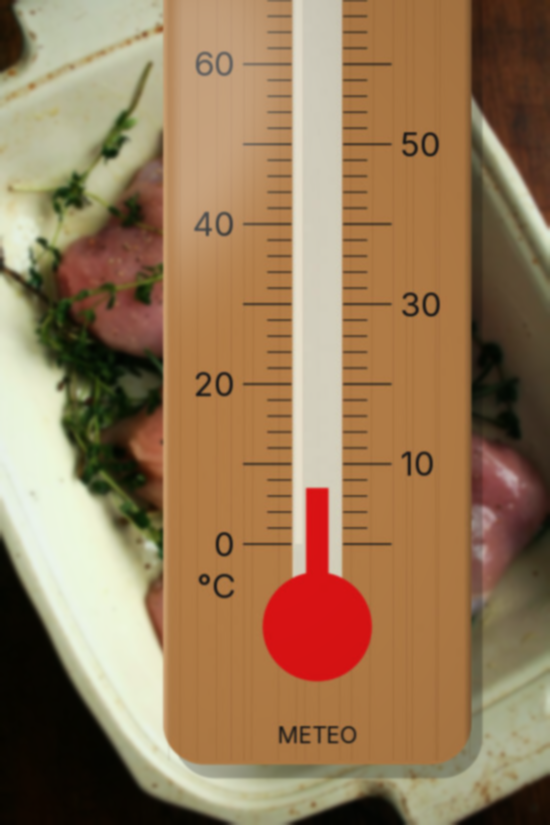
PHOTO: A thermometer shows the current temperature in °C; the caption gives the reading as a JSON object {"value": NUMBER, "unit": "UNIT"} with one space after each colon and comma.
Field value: {"value": 7, "unit": "°C"}
